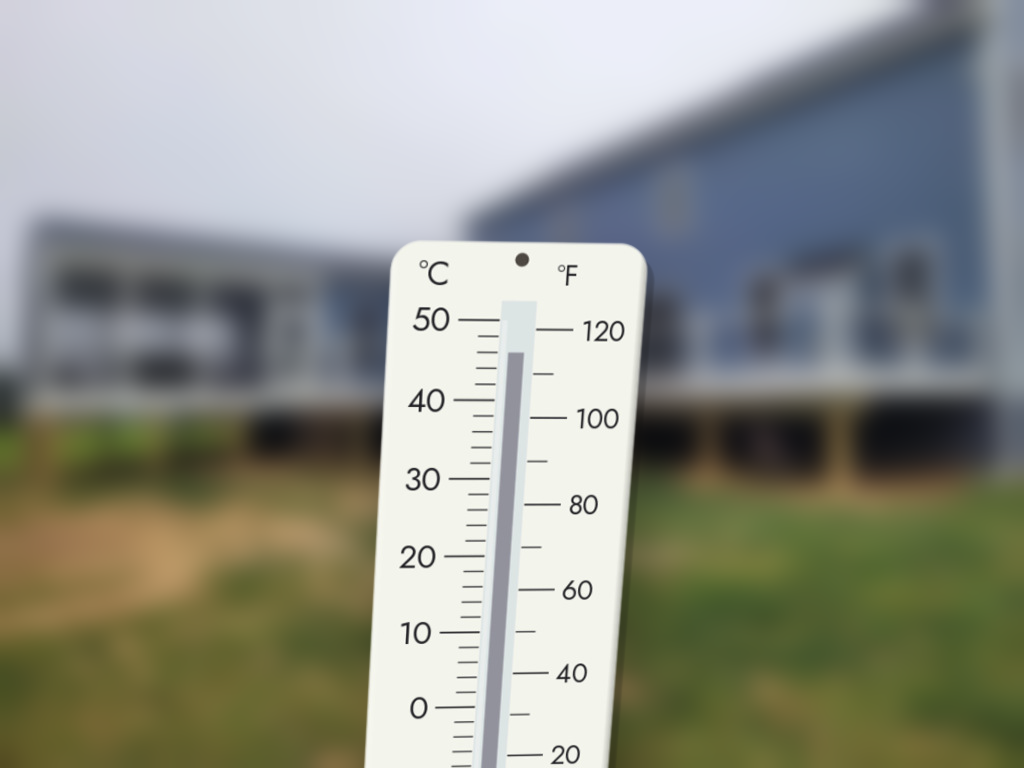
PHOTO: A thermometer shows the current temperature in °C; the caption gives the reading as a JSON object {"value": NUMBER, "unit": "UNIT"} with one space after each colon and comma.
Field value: {"value": 46, "unit": "°C"}
